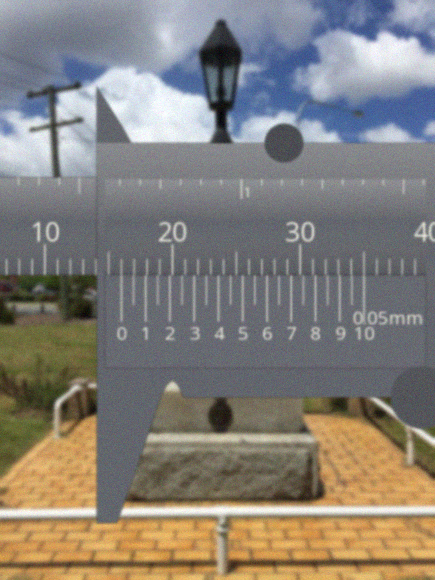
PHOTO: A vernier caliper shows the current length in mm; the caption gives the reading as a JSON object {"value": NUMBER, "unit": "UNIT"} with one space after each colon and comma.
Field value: {"value": 16.0, "unit": "mm"}
